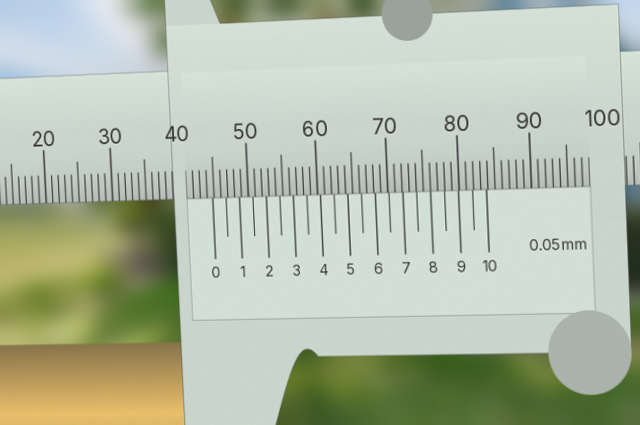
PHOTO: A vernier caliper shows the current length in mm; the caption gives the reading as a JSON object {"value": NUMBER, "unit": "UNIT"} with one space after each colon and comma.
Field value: {"value": 44.8, "unit": "mm"}
